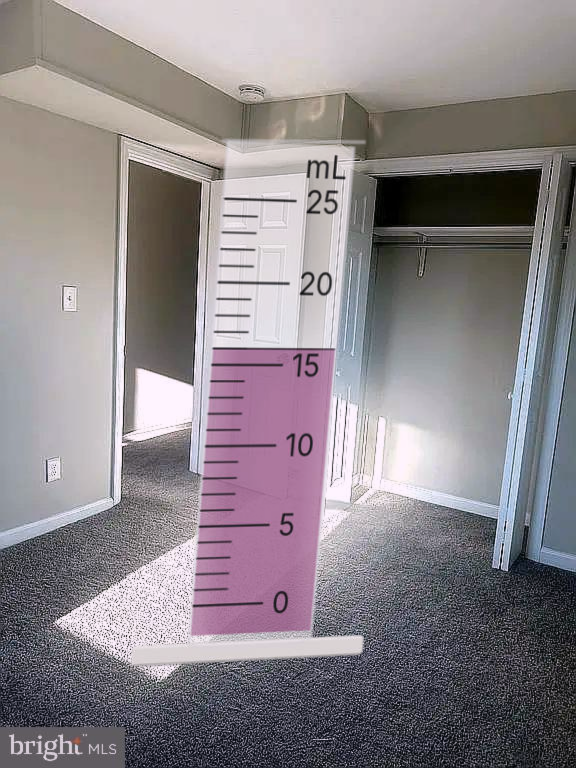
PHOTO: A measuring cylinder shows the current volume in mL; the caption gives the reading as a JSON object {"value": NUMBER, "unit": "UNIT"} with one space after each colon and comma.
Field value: {"value": 16, "unit": "mL"}
